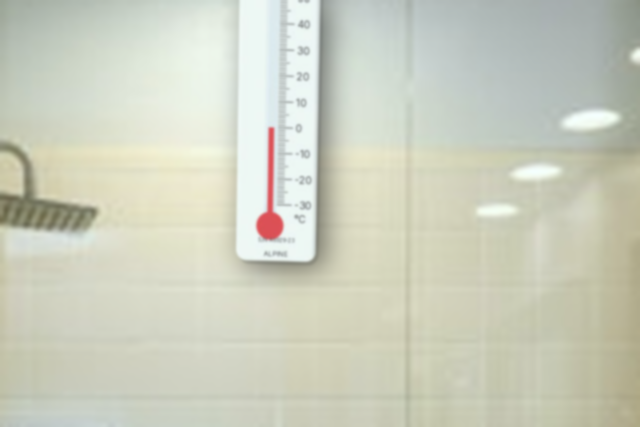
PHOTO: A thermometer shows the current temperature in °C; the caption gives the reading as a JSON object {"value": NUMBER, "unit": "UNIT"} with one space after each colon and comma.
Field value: {"value": 0, "unit": "°C"}
